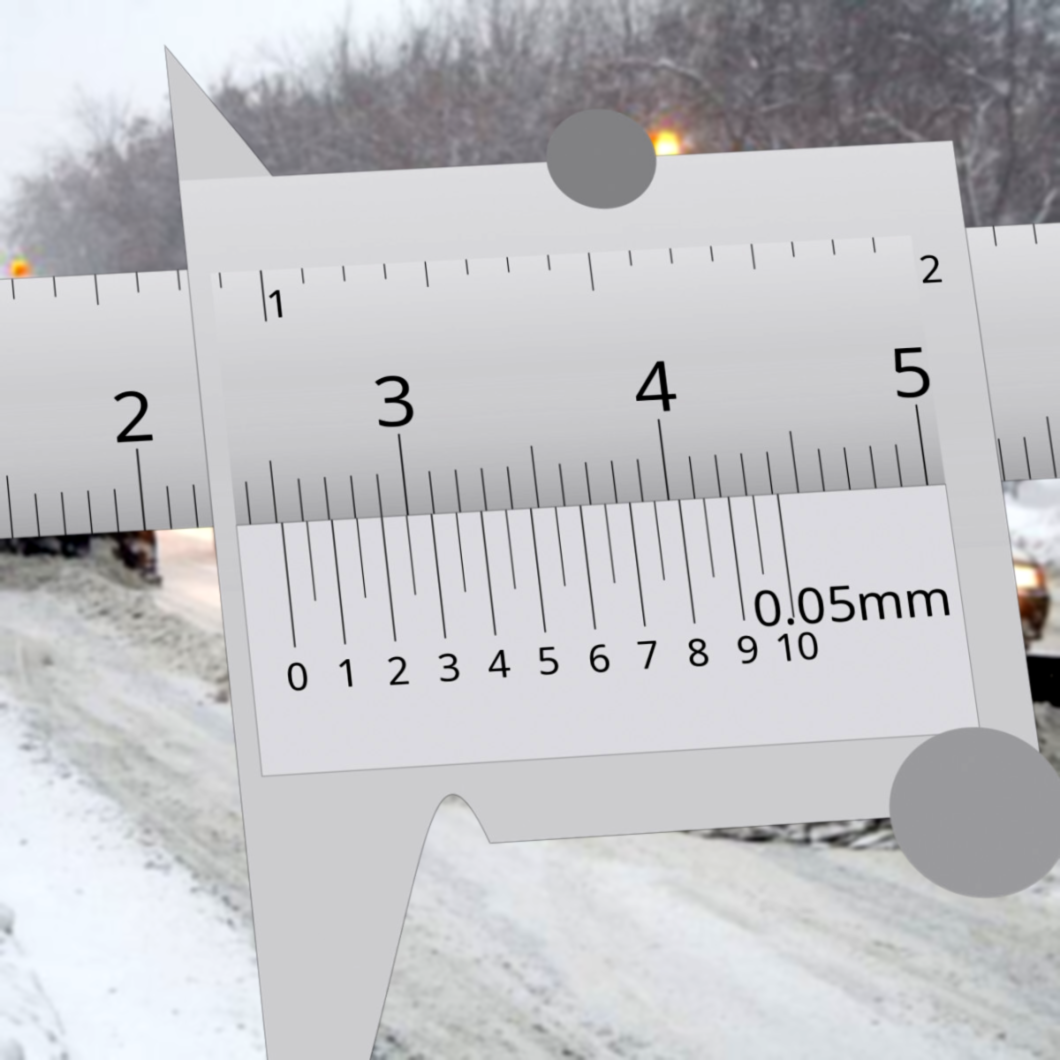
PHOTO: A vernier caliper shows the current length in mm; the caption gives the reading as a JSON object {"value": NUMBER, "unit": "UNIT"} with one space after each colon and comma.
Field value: {"value": 25.20, "unit": "mm"}
